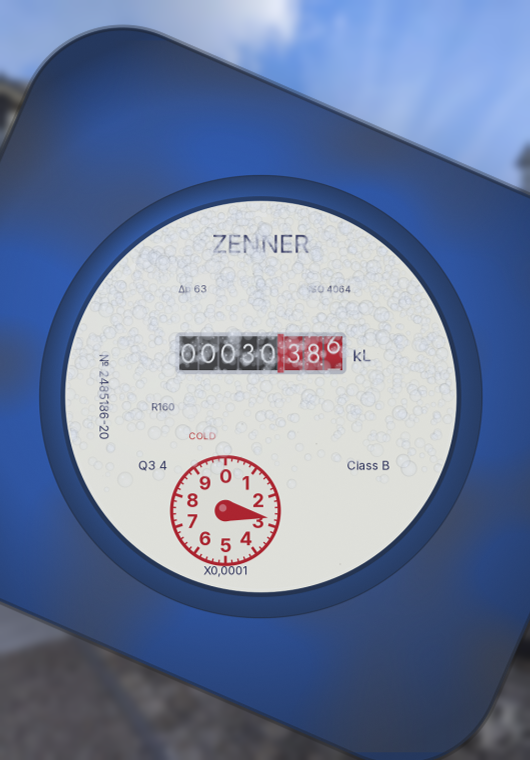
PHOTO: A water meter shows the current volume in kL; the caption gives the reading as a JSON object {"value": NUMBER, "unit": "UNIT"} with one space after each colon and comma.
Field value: {"value": 30.3862, "unit": "kL"}
